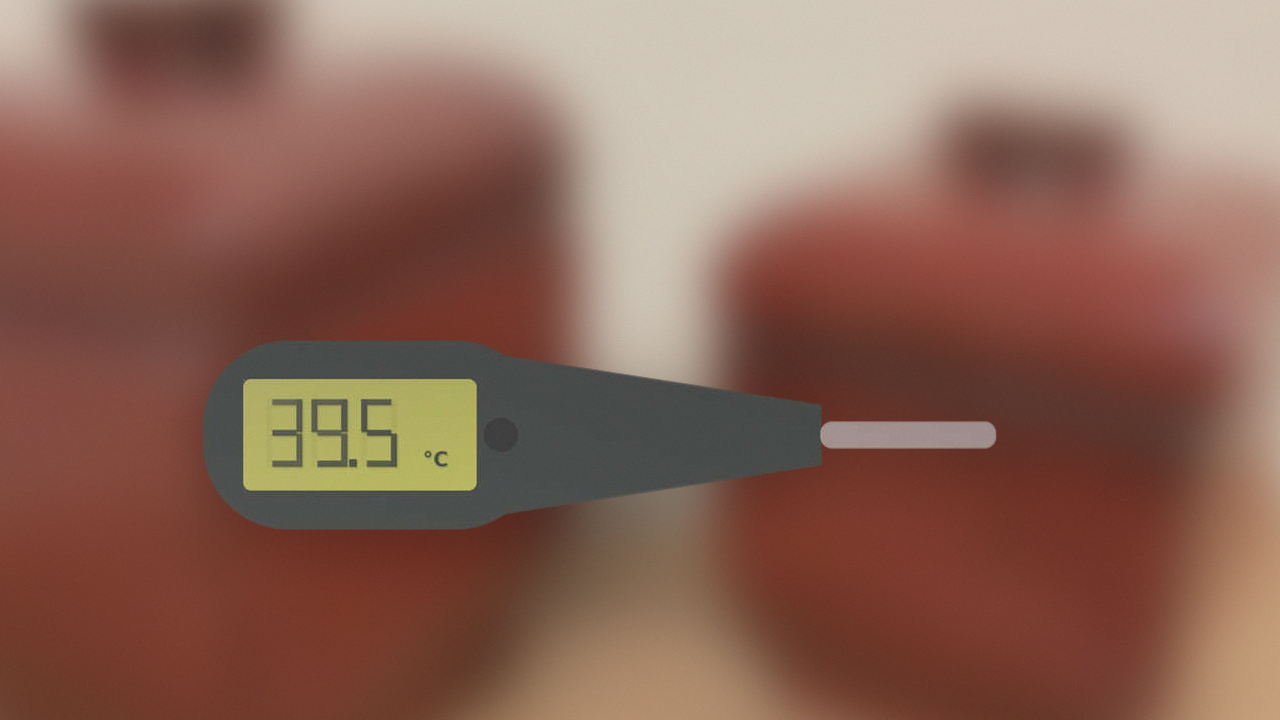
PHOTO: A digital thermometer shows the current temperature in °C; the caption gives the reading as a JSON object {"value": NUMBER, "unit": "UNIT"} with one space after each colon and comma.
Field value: {"value": 39.5, "unit": "°C"}
